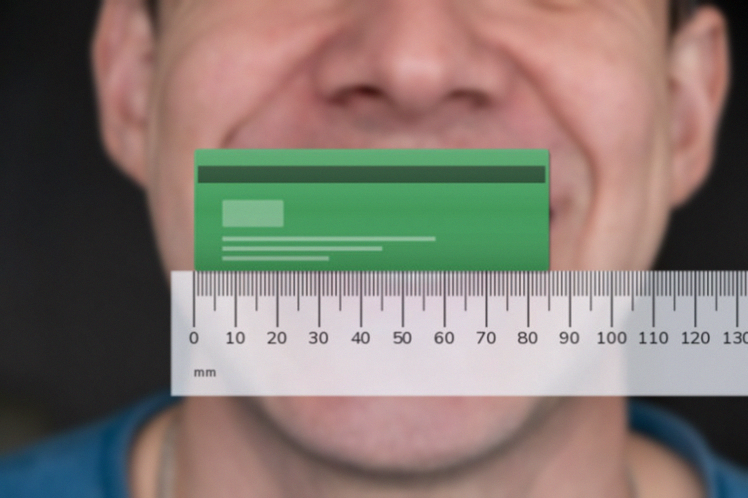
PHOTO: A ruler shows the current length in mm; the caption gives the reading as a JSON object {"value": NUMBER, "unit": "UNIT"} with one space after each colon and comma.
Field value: {"value": 85, "unit": "mm"}
